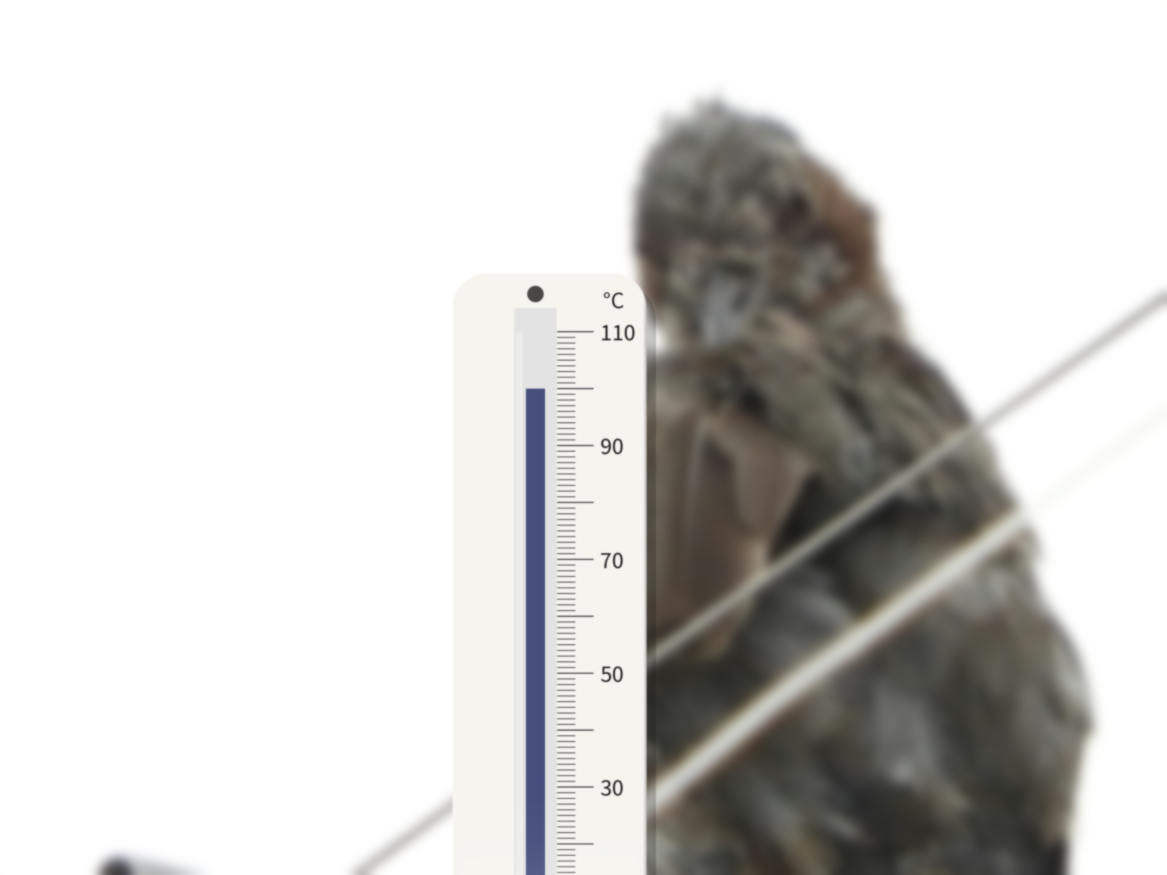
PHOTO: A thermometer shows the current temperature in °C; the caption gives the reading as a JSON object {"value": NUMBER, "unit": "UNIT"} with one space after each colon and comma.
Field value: {"value": 100, "unit": "°C"}
